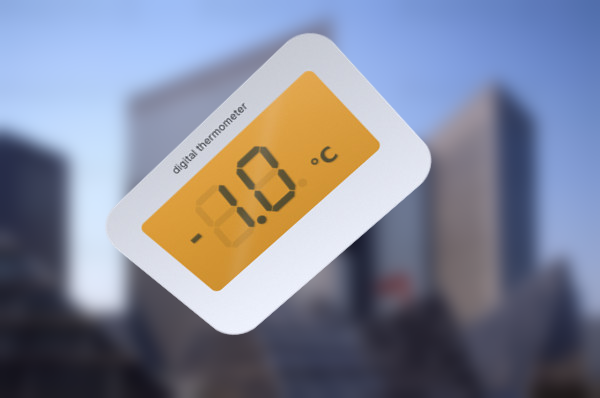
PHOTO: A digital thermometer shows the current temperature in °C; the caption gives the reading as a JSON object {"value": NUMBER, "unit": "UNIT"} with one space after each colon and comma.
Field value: {"value": -1.0, "unit": "°C"}
